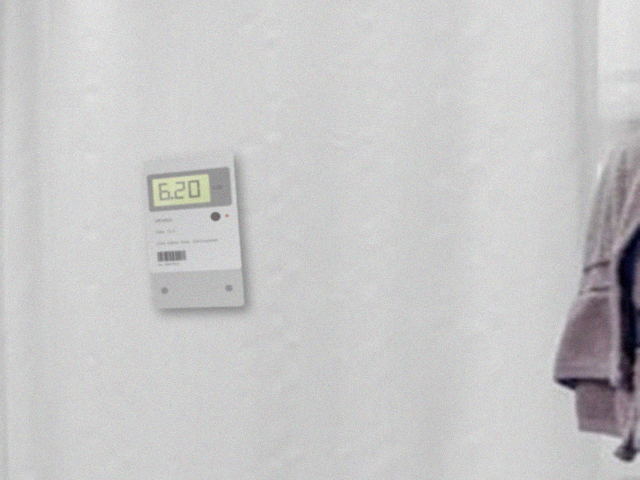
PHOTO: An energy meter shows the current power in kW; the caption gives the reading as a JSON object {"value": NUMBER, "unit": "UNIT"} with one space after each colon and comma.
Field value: {"value": 6.20, "unit": "kW"}
